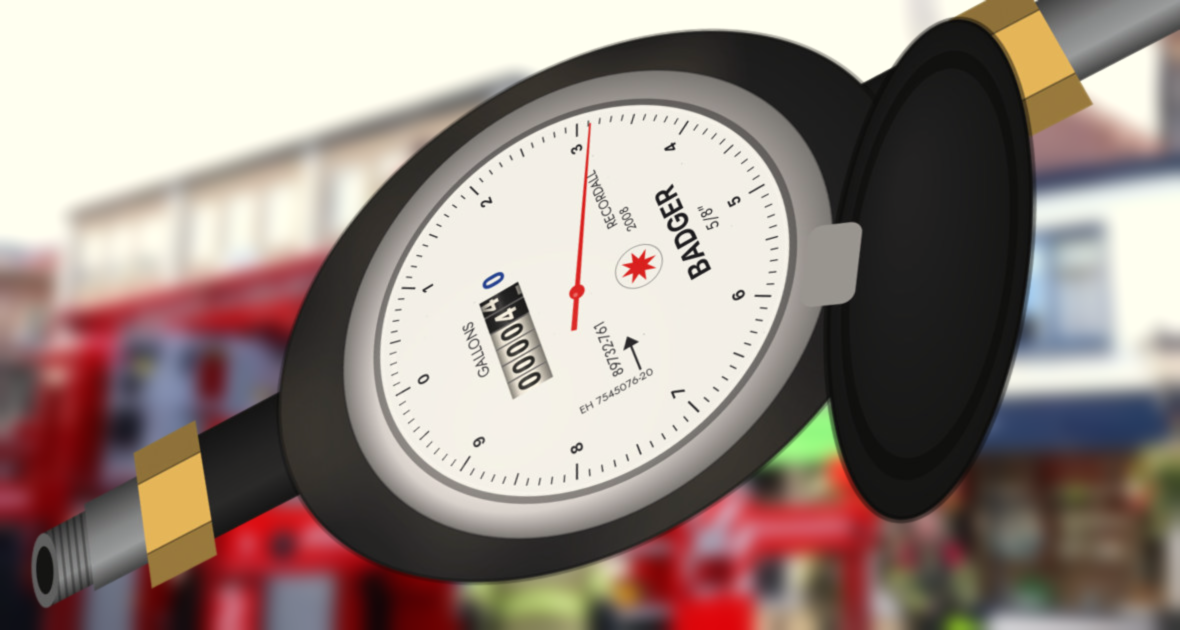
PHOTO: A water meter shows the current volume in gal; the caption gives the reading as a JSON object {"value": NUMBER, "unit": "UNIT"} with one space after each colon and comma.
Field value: {"value": 443.1, "unit": "gal"}
